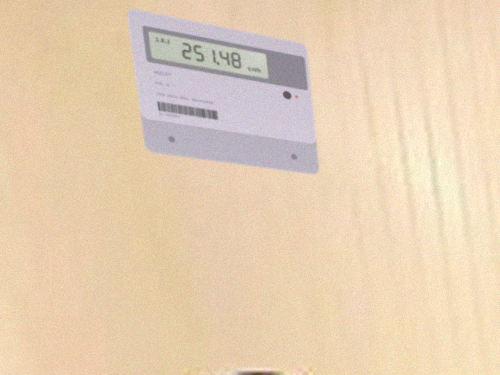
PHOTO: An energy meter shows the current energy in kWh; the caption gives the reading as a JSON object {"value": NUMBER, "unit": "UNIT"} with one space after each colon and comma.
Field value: {"value": 251.48, "unit": "kWh"}
